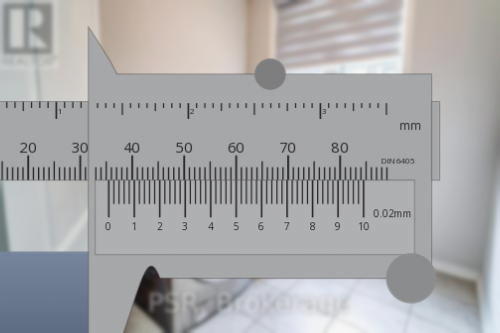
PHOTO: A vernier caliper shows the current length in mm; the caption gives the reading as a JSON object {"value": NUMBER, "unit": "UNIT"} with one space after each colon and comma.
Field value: {"value": 35.5, "unit": "mm"}
